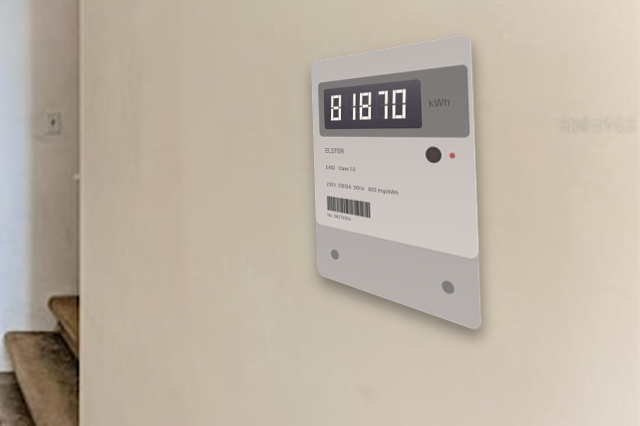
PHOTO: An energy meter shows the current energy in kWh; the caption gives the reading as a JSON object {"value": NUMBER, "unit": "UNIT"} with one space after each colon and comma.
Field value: {"value": 81870, "unit": "kWh"}
